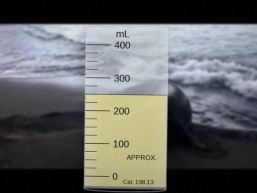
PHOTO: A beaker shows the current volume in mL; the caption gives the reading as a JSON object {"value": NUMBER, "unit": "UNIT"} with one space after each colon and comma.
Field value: {"value": 250, "unit": "mL"}
